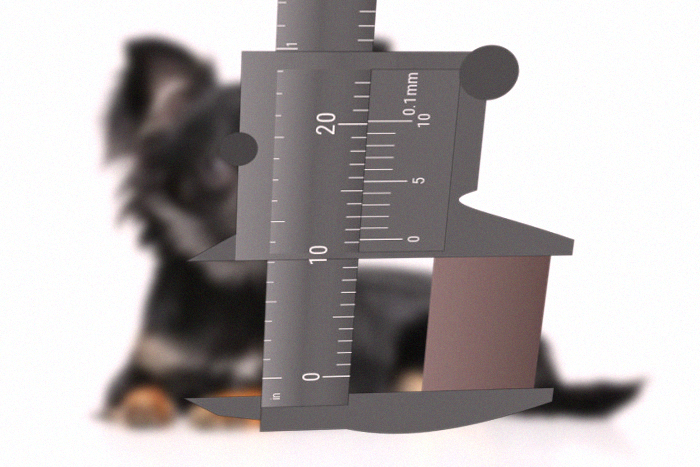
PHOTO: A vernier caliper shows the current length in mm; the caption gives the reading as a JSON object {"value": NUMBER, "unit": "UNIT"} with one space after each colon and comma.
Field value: {"value": 11.2, "unit": "mm"}
